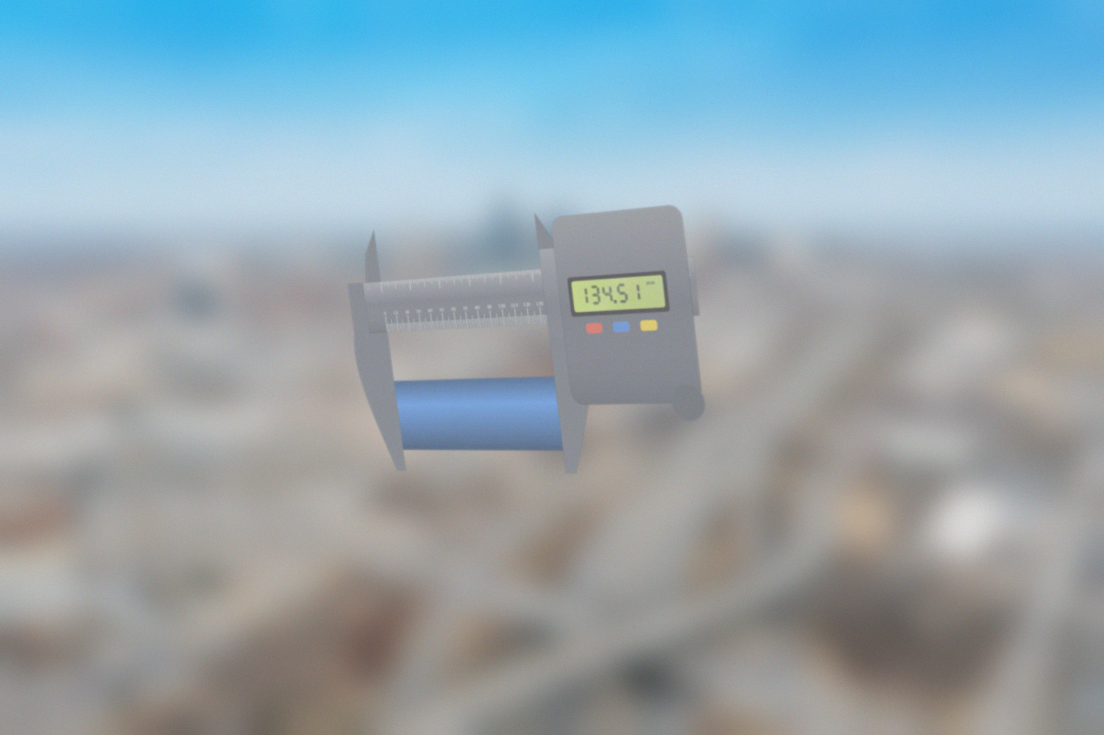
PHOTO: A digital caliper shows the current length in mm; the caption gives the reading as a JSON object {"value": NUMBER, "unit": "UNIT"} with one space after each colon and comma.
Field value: {"value": 134.51, "unit": "mm"}
